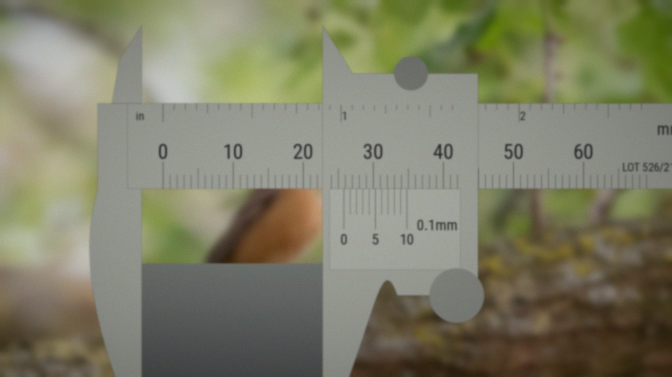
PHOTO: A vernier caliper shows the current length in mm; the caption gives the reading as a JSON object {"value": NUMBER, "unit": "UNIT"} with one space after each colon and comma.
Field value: {"value": 25.8, "unit": "mm"}
